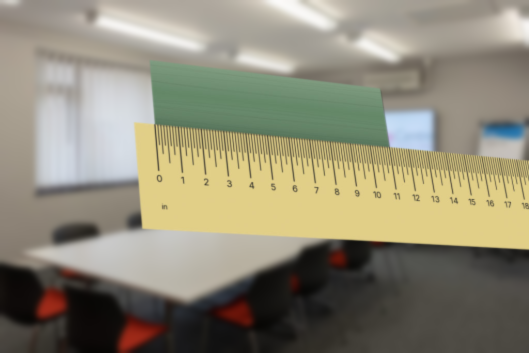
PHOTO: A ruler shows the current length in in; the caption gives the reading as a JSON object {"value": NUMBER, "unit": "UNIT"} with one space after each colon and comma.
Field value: {"value": 11, "unit": "in"}
